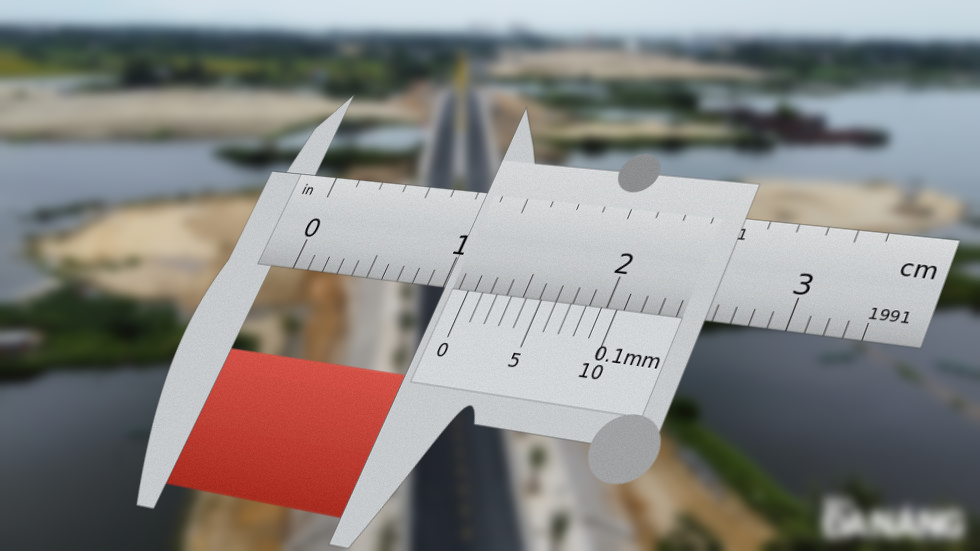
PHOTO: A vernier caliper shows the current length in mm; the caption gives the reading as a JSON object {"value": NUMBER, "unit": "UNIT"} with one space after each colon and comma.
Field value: {"value": 11.6, "unit": "mm"}
